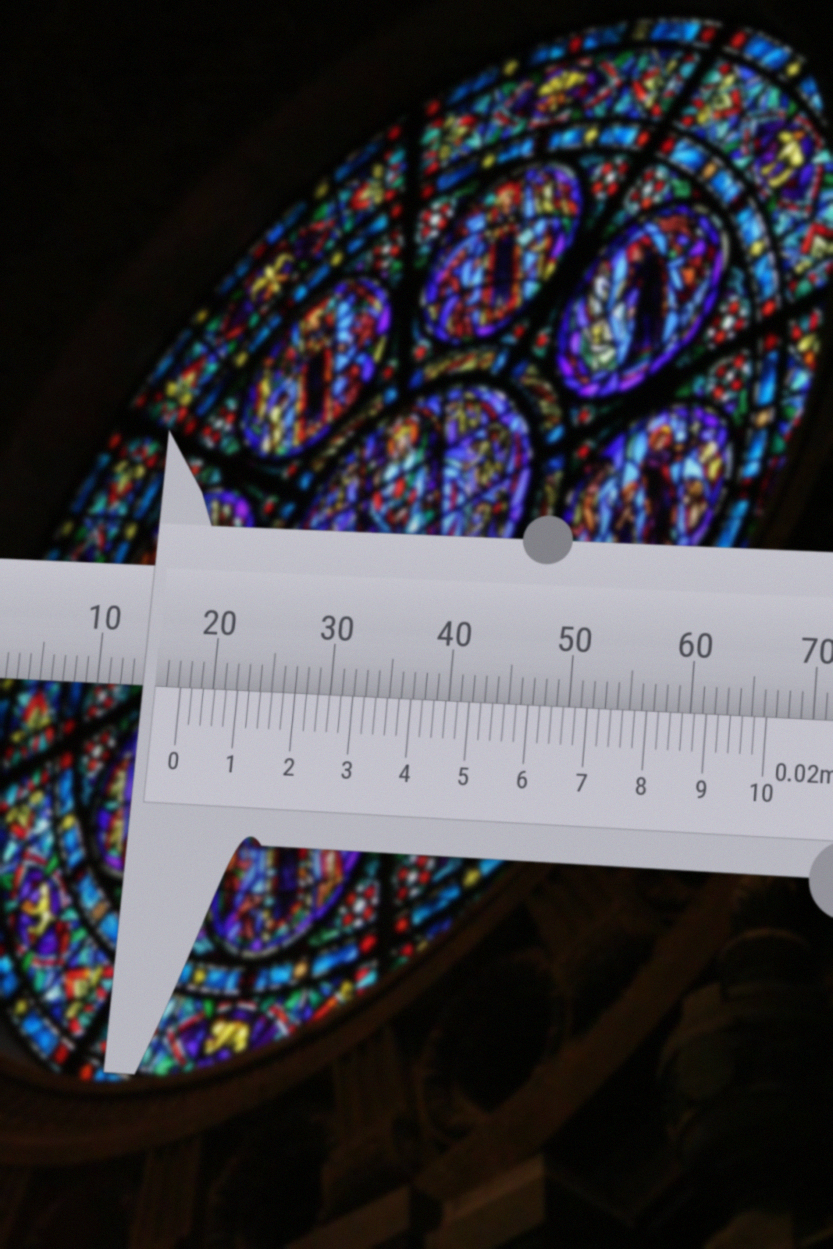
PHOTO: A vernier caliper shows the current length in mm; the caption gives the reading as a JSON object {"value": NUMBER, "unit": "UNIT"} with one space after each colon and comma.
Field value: {"value": 17.2, "unit": "mm"}
